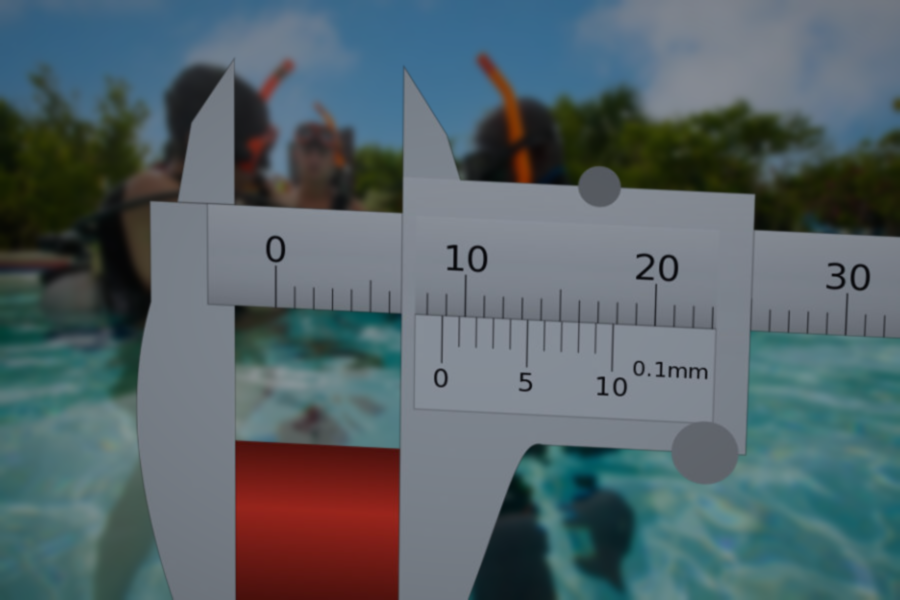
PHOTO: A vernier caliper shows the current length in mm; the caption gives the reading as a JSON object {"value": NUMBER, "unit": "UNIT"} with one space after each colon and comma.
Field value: {"value": 8.8, "unit": "mm"}
